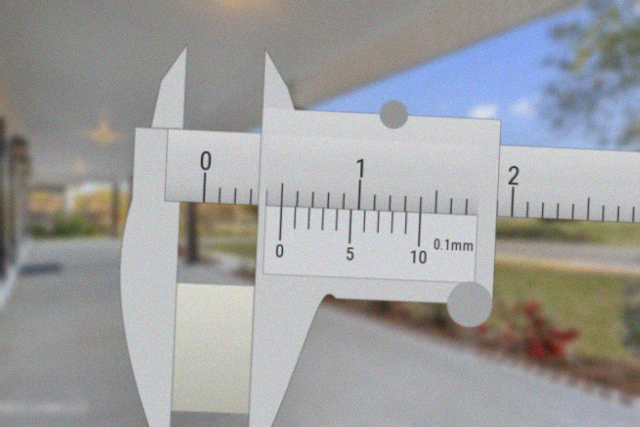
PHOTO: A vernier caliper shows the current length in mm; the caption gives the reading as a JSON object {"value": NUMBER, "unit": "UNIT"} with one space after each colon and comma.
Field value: {"value": 5.0, "unit": "mm"}
